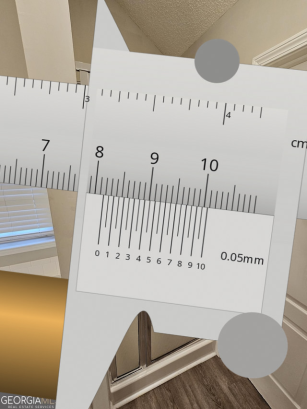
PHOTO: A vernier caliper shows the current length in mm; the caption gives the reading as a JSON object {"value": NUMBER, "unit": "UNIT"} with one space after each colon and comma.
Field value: {"value": 81.6, "unit": "mm"}
